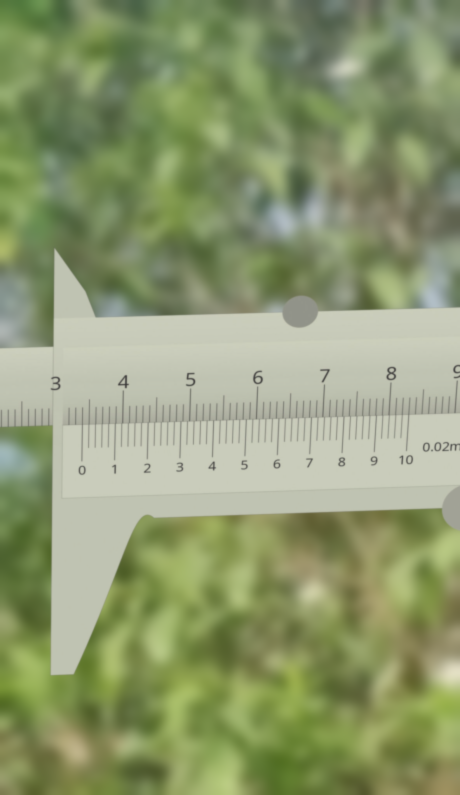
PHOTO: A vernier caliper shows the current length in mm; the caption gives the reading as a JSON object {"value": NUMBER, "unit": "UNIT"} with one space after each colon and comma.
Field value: {"value": 34.0, "unit": "mm"}
